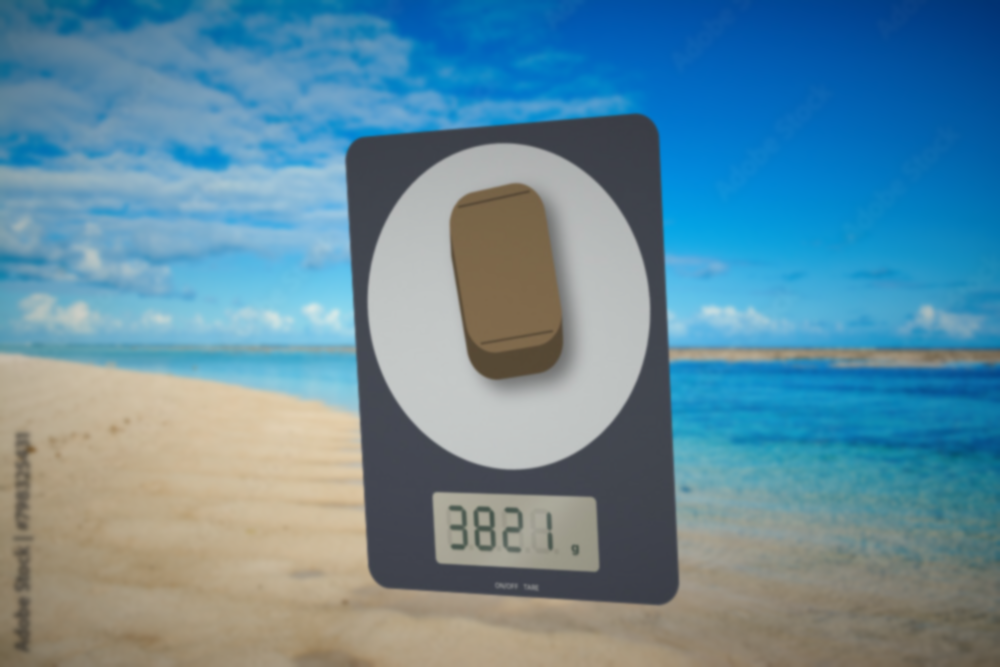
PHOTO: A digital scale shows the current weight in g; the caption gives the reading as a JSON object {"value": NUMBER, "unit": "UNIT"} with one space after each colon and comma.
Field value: {"value": 3821, "unit": "g"}
